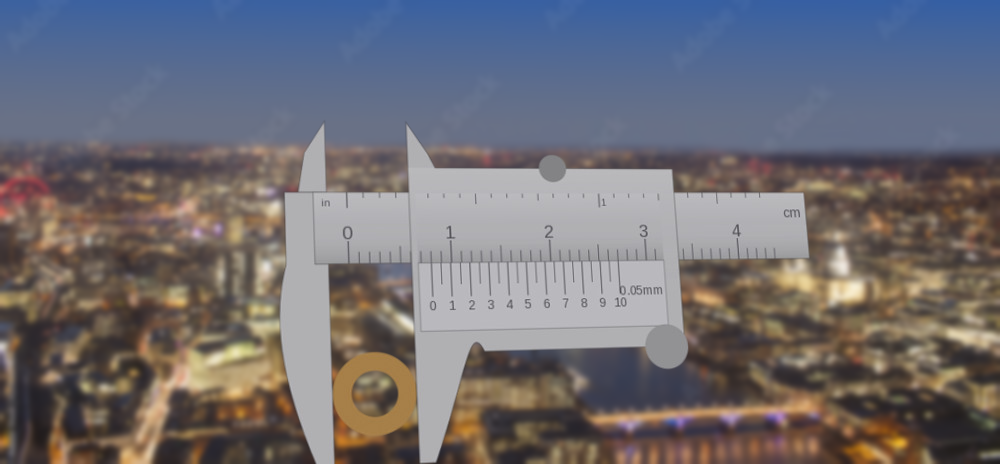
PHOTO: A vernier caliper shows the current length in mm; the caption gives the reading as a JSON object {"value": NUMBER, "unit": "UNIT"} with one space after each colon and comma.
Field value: {"value": 8.0, "unit": "mm"}
